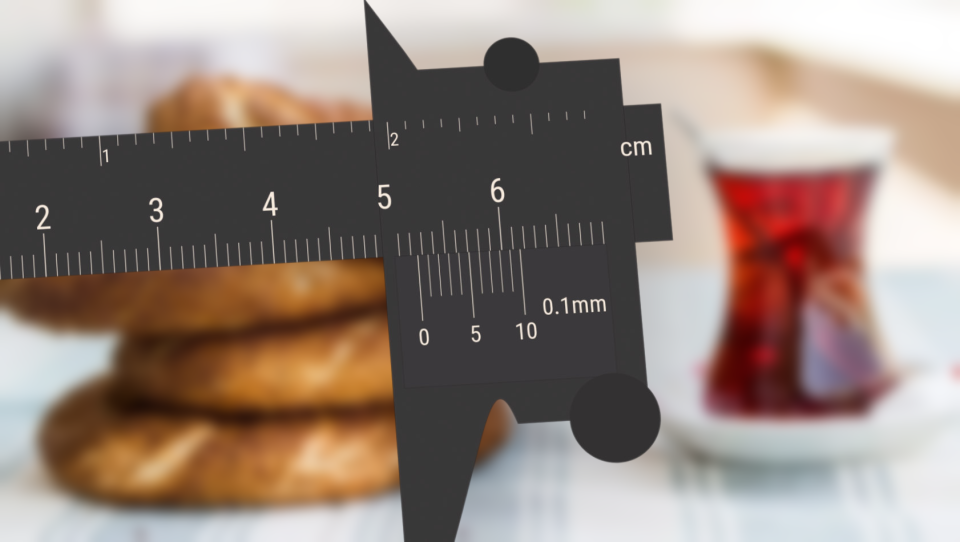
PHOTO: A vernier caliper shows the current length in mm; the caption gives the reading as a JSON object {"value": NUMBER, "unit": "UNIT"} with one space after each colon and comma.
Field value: {"value": 52.6, "unit": "mm"}
